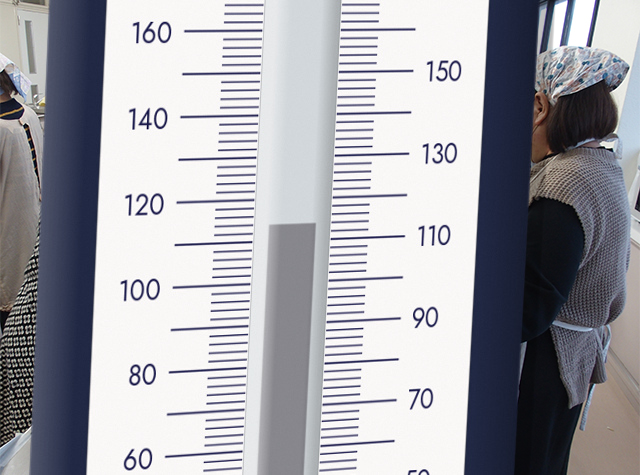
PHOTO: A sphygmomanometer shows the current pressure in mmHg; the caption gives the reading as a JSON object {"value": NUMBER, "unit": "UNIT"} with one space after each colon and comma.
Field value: {"value": 114, "unit": "mmHg"}
